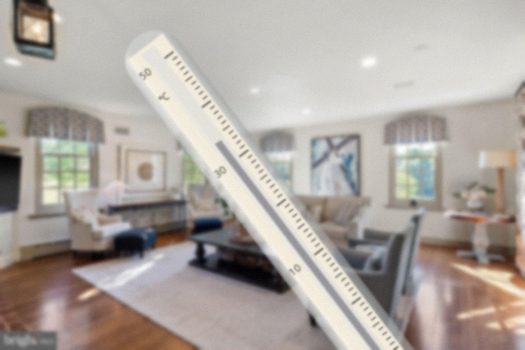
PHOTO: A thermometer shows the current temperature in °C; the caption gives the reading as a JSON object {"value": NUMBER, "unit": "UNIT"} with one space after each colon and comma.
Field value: {"value": 34, "unit": "°C"}
